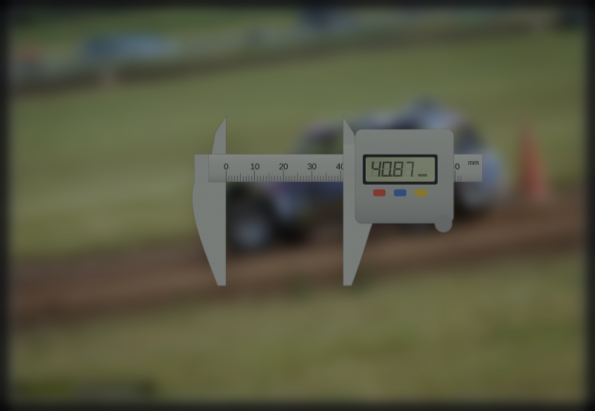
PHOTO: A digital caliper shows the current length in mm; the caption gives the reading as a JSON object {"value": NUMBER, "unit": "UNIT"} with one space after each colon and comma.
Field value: {"value": 40.87, "unit": "mm"}
